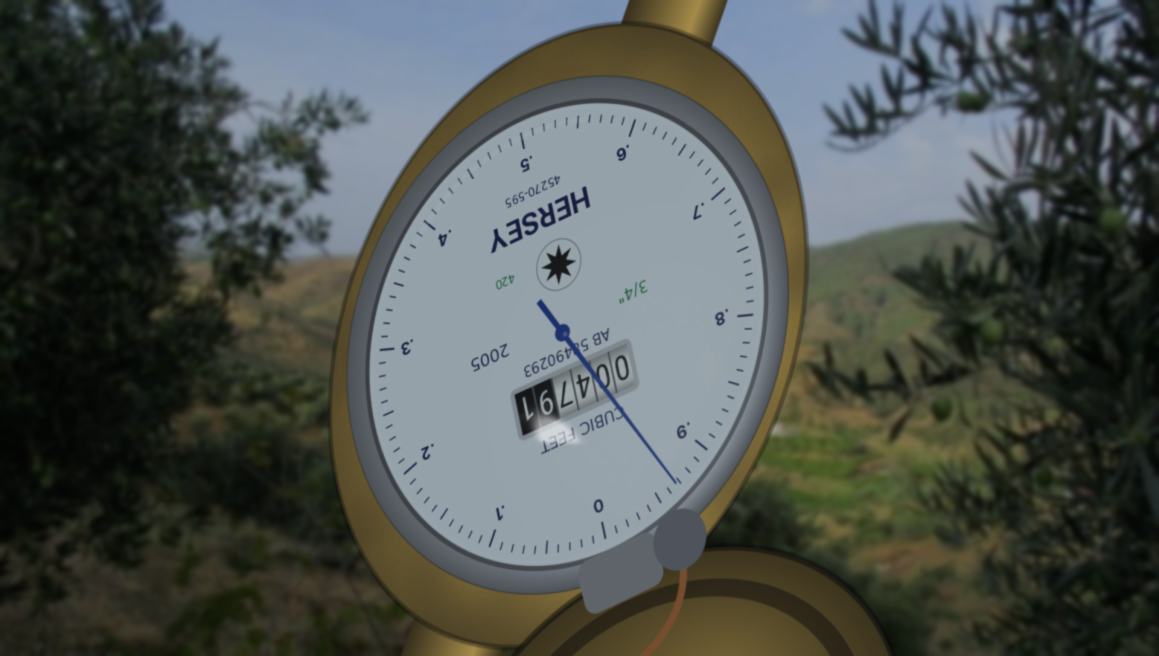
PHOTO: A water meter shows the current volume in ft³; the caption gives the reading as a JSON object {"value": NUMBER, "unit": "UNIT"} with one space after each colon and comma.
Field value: {"value": 4790.93, "unit": "ft³"}
